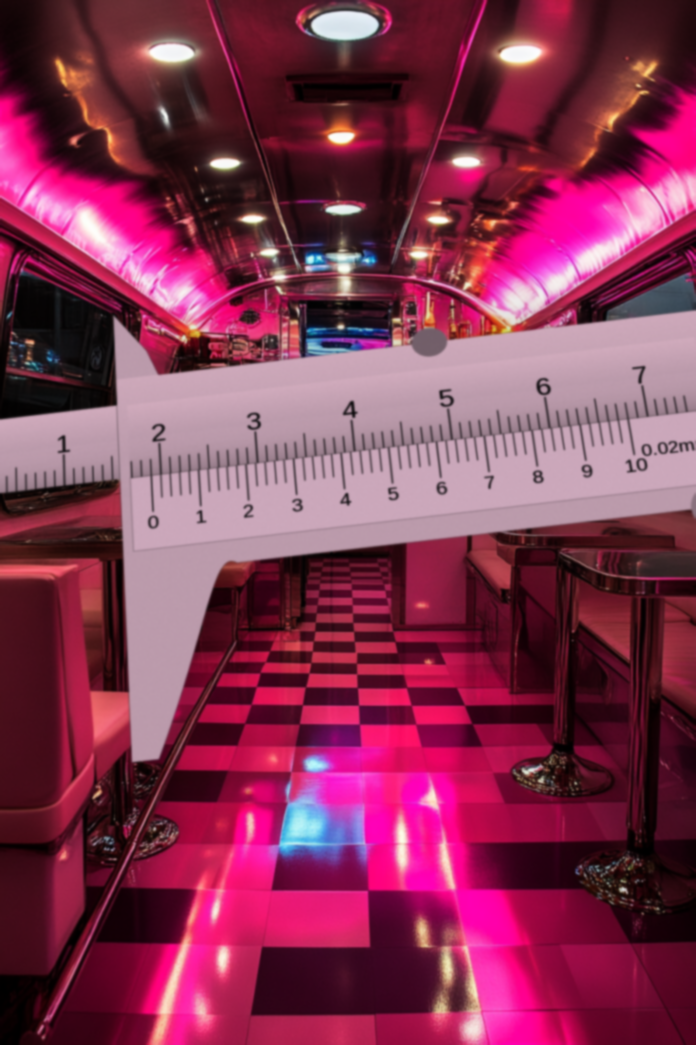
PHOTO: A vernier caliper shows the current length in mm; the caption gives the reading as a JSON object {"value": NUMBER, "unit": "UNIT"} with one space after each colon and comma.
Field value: {"value": 19.0, "unit": "mm"}
